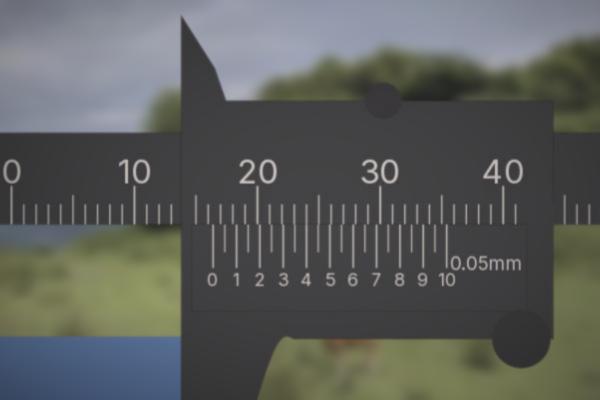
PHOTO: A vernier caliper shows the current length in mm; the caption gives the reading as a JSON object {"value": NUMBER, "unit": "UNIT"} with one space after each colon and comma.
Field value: {"value": 16.4, "unit": "mm"}
